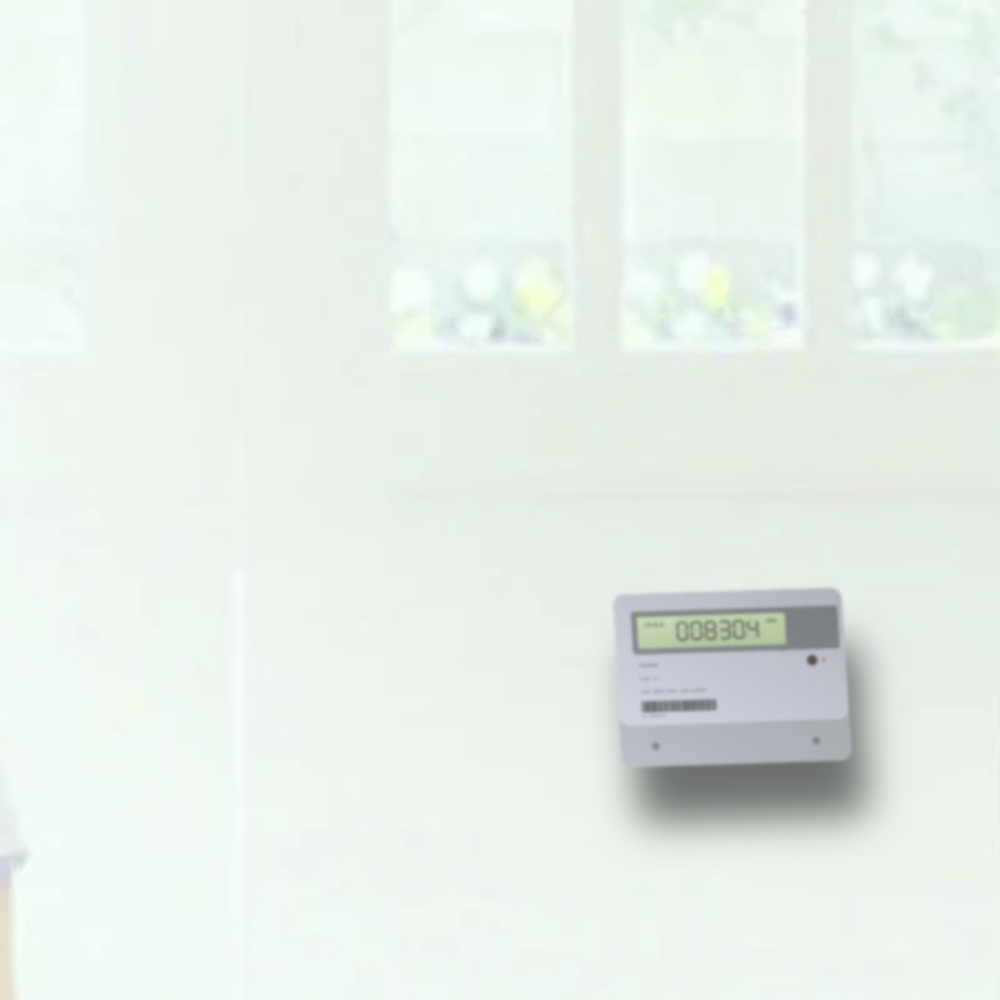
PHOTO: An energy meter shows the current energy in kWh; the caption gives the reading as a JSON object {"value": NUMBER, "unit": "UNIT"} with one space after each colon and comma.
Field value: {"value": 8304, "unit": "kWh"}
